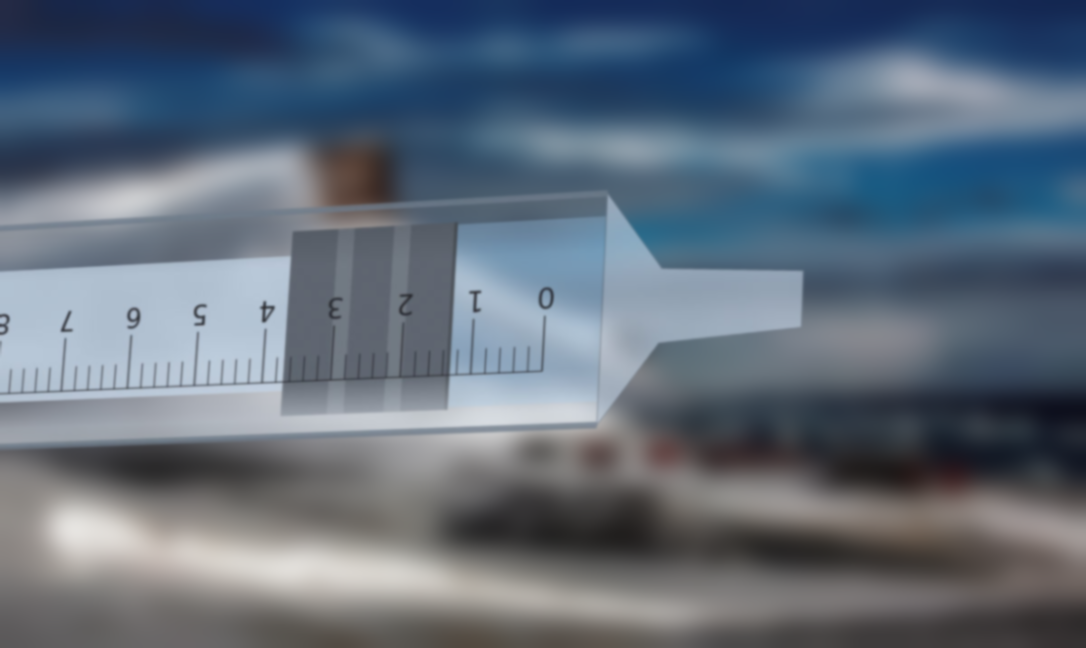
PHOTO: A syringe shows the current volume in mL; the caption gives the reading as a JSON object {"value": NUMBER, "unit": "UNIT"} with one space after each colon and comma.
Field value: {"value": 1.3, "unit": "mL"}
